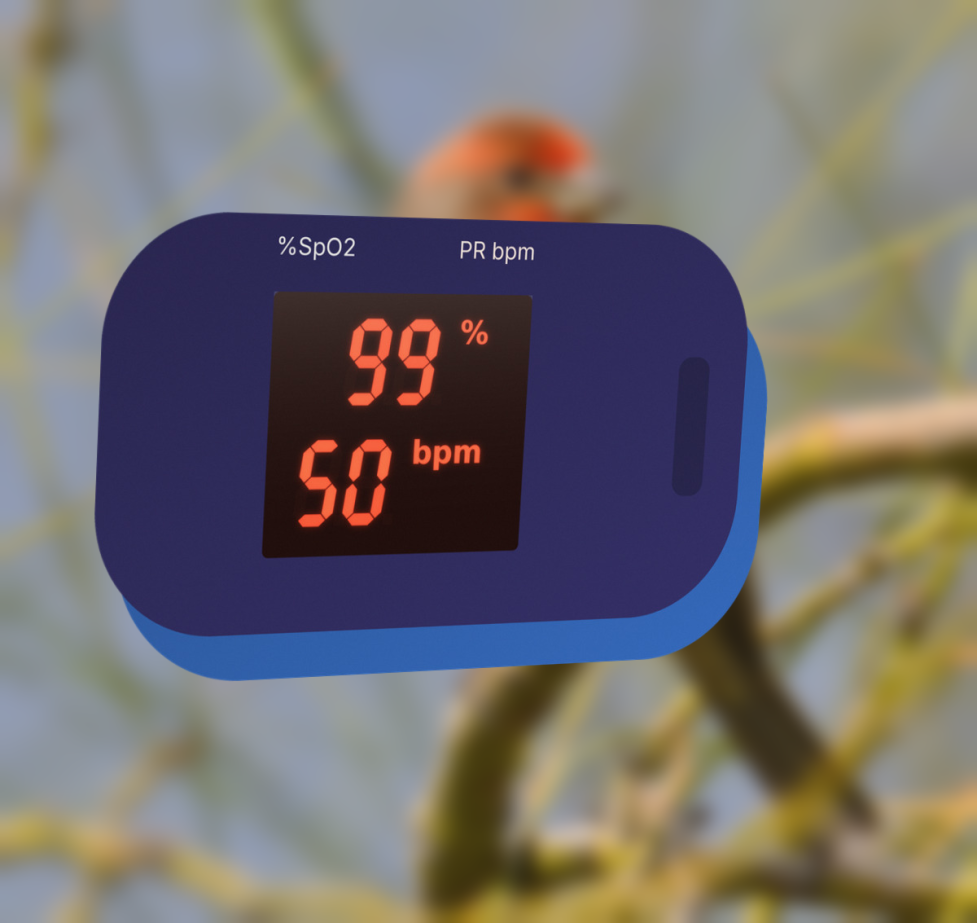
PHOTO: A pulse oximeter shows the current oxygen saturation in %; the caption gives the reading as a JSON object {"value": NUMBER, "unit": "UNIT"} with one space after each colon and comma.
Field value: {"value": 99, "unit": "%"}
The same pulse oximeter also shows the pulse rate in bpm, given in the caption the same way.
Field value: {"value": 50, "unit": "bpm"}
